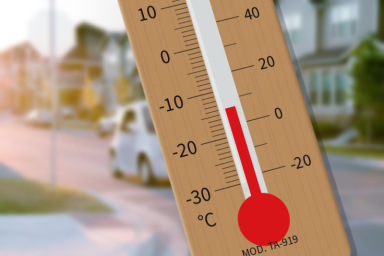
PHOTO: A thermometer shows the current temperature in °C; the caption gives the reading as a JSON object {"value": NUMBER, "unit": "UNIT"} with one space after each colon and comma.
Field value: {"value": -14, "unit": "°C"}
